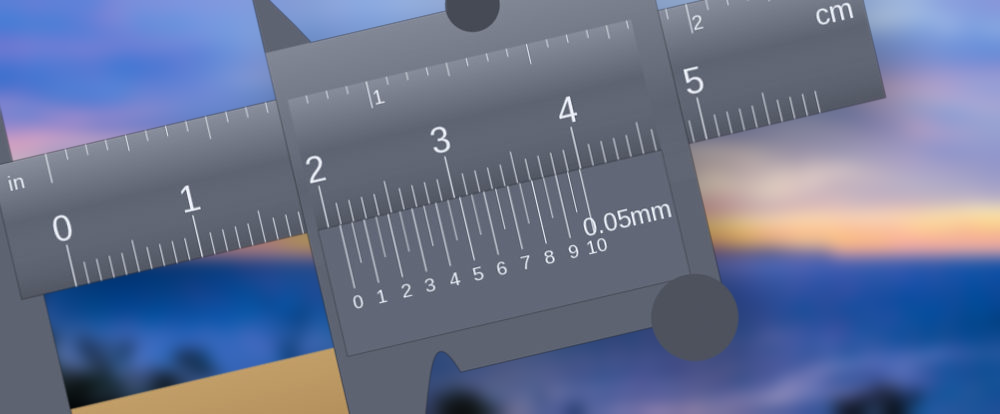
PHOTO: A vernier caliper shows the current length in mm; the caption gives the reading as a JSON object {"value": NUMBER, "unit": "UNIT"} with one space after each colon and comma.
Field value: {"value": 20.9, "unit": "mm"}
